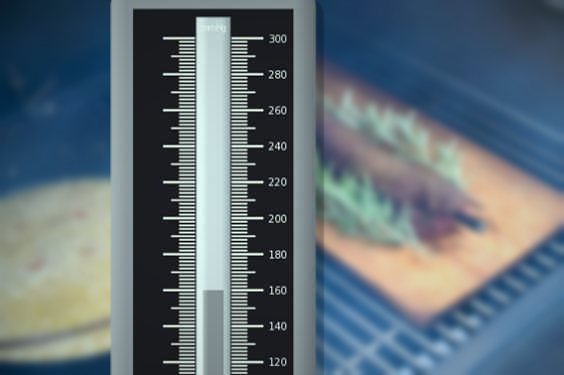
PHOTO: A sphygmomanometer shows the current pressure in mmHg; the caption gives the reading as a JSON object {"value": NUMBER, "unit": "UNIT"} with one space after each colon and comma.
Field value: {"value": 160, "unit": "mmHg"}
